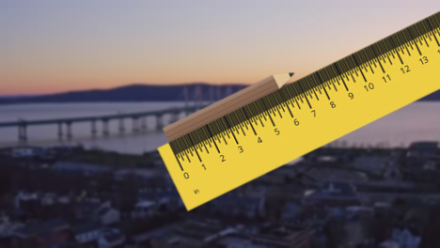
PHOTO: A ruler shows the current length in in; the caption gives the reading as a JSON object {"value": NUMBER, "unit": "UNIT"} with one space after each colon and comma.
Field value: {"value": 7, "unit": "in"}
